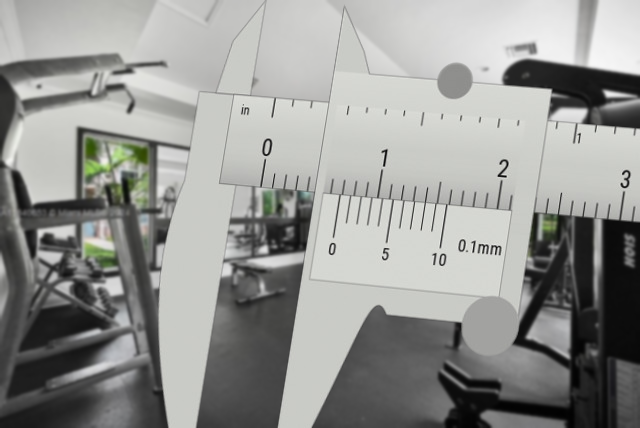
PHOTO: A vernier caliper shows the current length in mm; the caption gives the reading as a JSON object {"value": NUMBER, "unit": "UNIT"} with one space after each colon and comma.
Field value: {"value": 6.8, "unit": "mm"}
